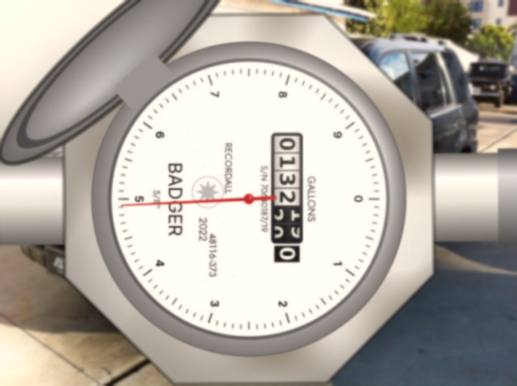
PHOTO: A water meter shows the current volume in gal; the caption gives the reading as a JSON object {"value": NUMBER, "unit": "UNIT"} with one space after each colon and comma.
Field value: {"value": 132194.9, "unit": "gal"}
